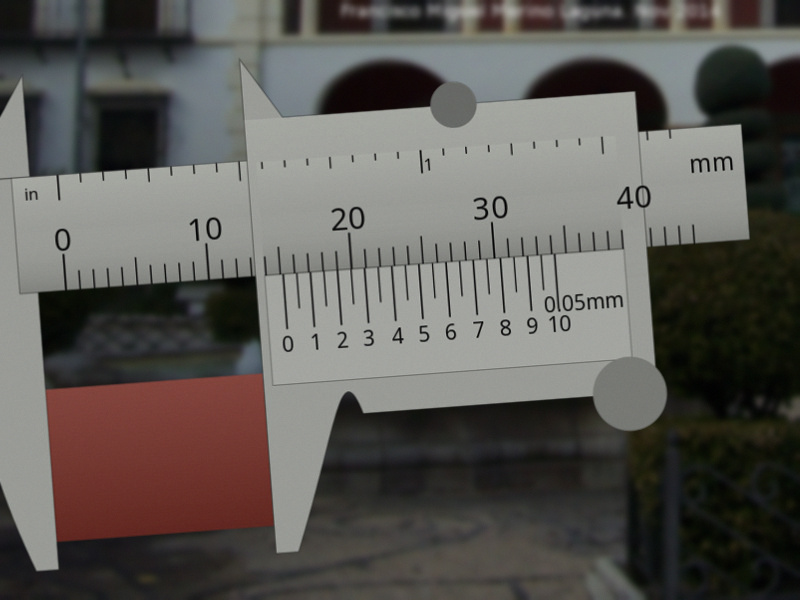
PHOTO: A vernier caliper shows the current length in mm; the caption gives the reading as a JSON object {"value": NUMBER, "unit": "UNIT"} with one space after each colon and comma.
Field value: {"value": 15.2, "unit": "mm"}
